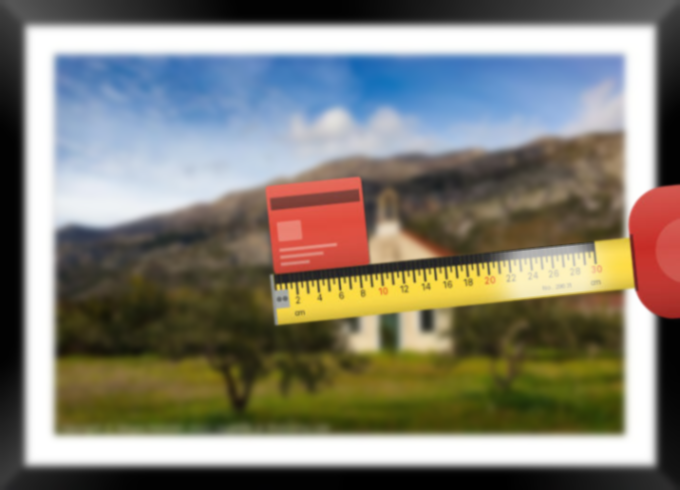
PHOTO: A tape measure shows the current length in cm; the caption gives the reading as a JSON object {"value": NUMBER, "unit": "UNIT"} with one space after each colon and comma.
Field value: {"value": 9, "unit": "cm"}
